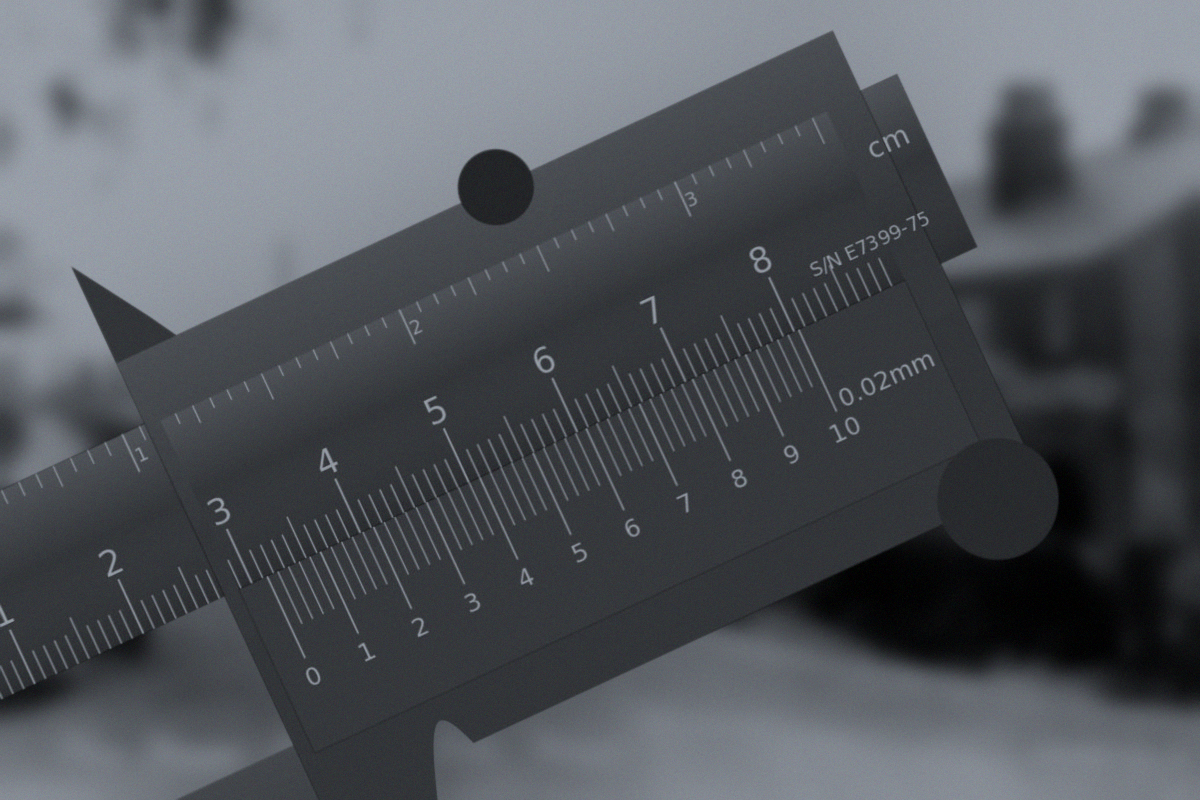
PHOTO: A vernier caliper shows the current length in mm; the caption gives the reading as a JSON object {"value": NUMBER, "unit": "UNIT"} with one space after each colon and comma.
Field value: {"value": 31.4, "unit": "mm"}
